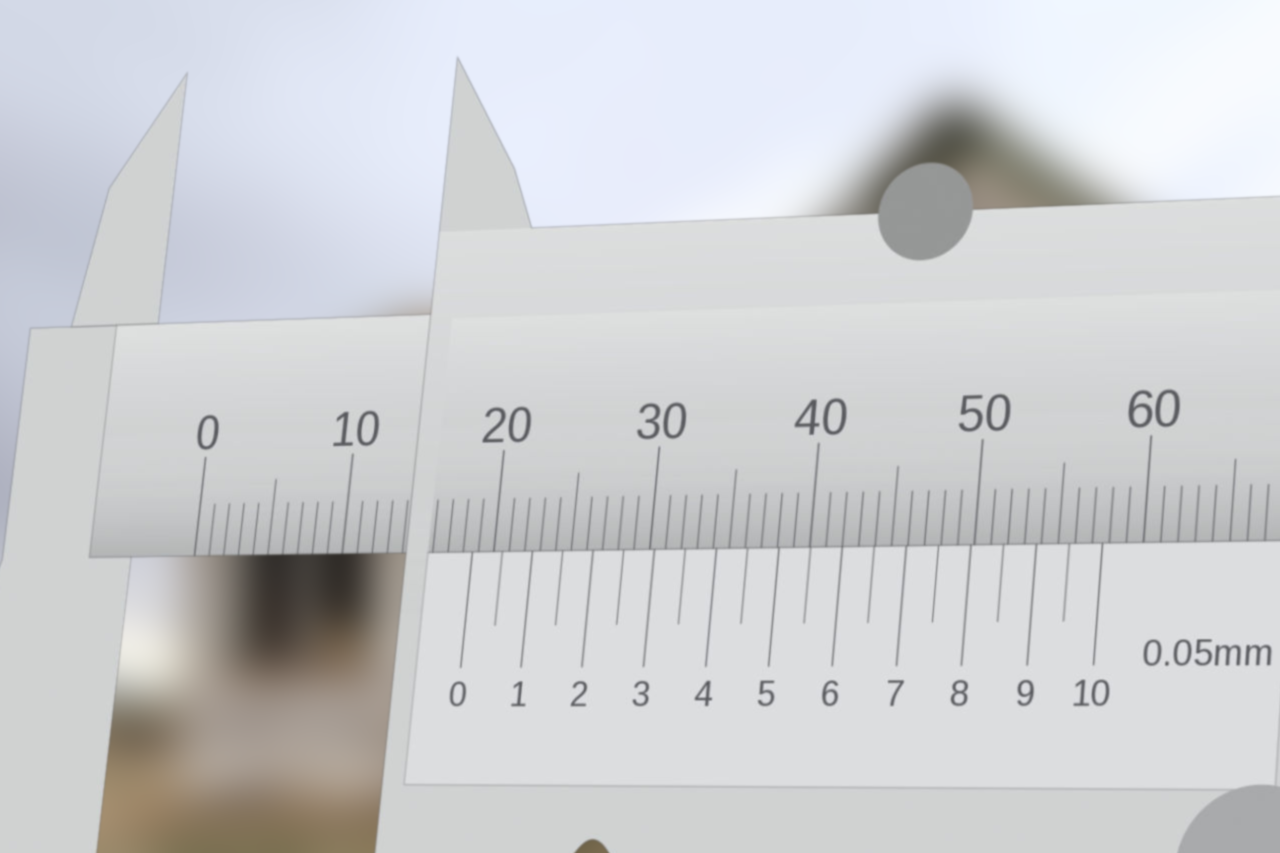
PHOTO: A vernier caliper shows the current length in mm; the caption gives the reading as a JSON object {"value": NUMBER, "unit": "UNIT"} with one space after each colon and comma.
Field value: {"value": 18.6, "unit": "mm"}
